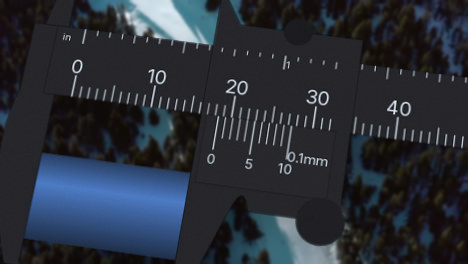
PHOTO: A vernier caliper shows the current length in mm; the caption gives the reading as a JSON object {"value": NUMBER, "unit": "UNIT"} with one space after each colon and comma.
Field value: {"value": 18.4, "unit": "mm"}
